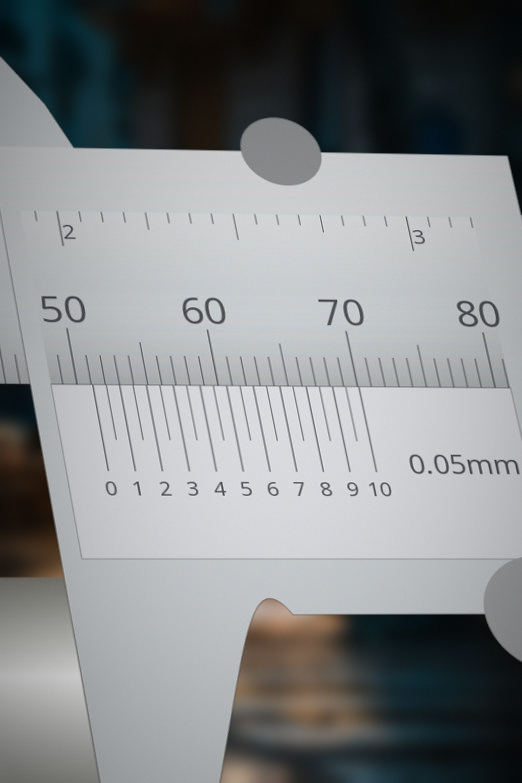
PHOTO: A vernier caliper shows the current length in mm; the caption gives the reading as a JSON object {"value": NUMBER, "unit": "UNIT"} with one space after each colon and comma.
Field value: {"value": 51.1, "unit": "mm"}
